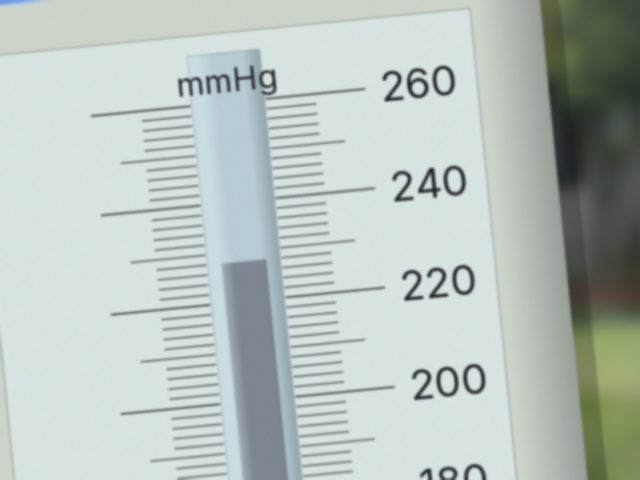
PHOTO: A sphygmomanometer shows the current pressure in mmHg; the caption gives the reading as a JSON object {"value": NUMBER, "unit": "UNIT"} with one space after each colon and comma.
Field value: {"value": 228, "unit": "mmHg"}
